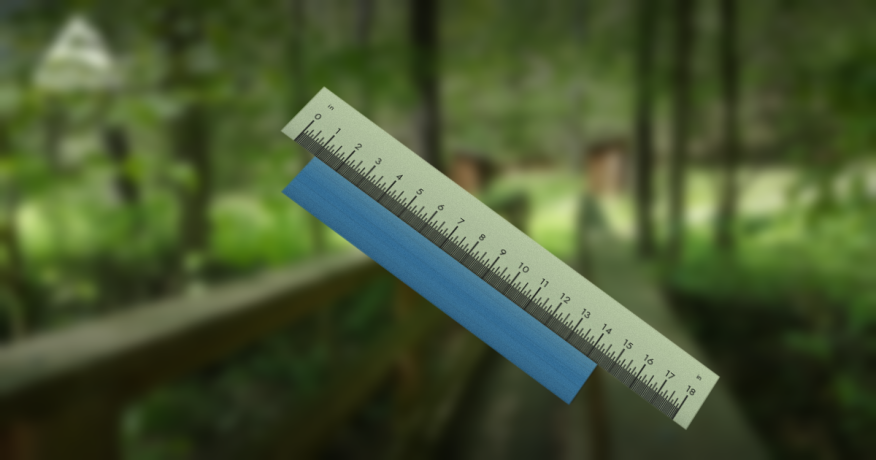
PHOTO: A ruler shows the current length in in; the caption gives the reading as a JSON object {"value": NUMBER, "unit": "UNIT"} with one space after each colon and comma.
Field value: {"value": 13.5, "unit": "in"}
